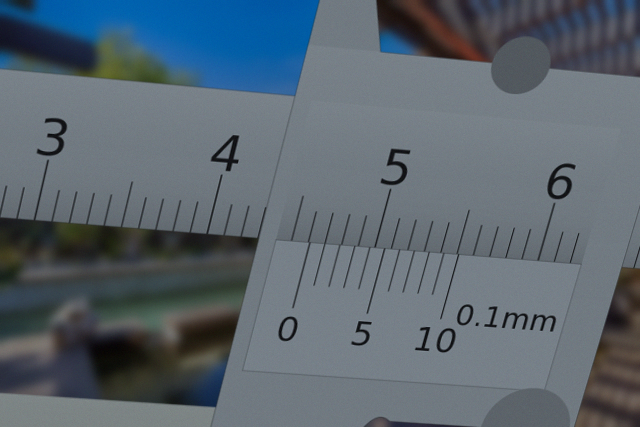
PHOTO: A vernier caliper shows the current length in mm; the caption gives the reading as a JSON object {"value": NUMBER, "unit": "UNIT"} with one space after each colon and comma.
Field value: {"value": 46.1, "unit": "mm"}
